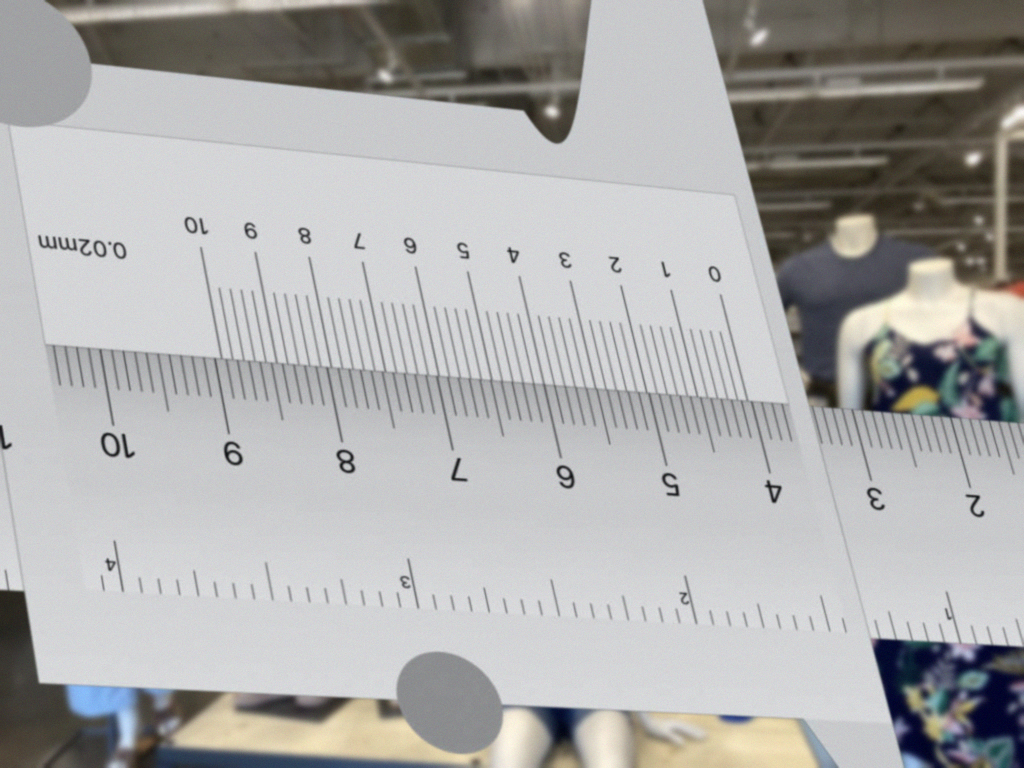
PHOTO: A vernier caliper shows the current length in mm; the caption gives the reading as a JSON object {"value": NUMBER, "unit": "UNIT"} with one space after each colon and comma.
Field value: {"value": 40.4, "unit": "mm"}
